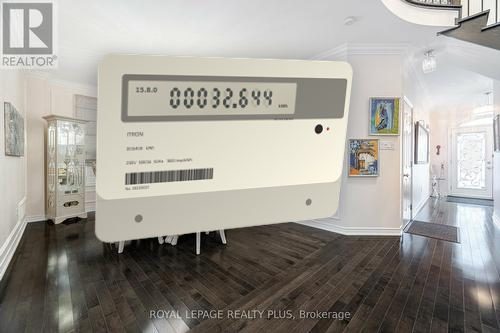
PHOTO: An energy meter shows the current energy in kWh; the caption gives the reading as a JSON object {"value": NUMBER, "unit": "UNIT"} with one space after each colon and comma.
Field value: {"value": 32.644, "unit": "kWh"}
